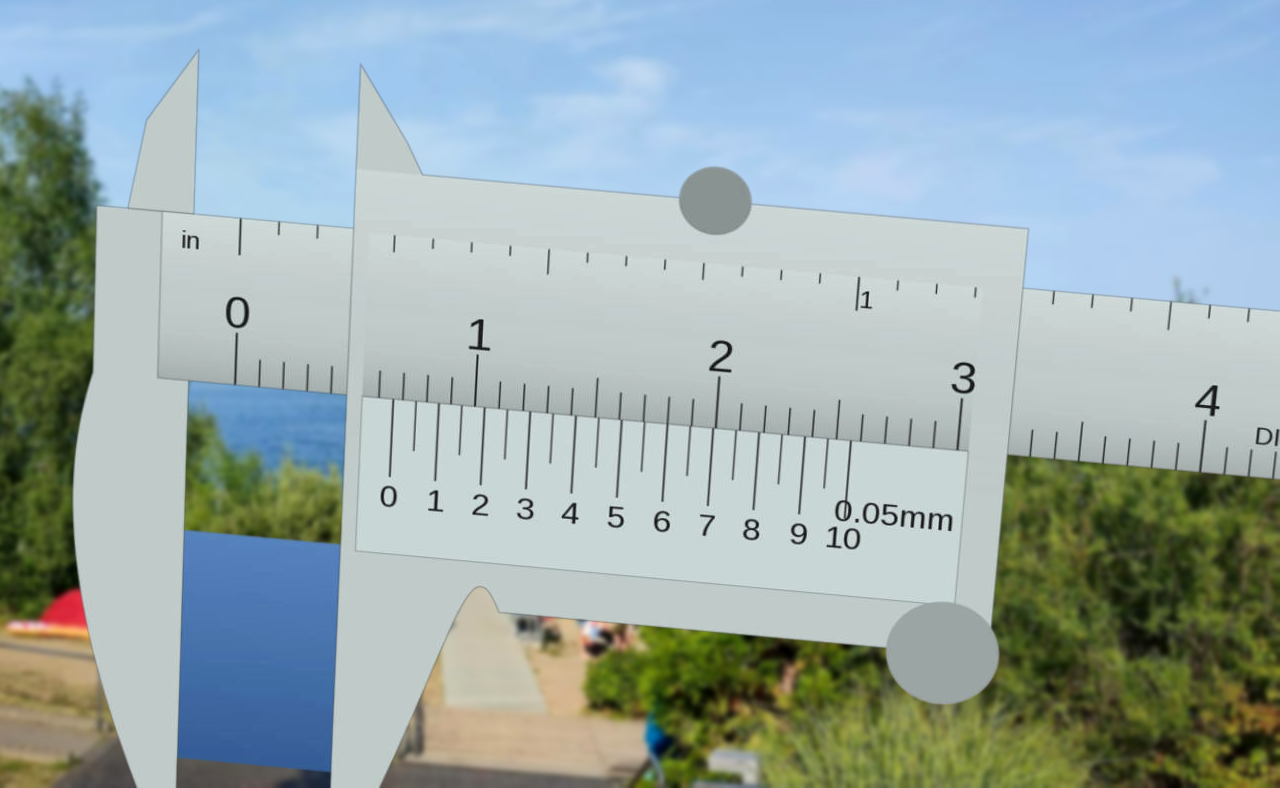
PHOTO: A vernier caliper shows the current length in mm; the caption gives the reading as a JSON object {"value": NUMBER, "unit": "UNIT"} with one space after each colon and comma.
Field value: {"value": 6.6, "unit": "mm"}
